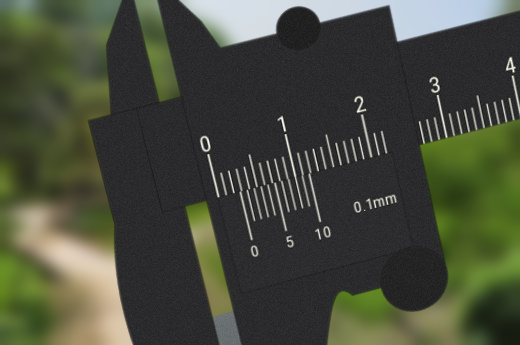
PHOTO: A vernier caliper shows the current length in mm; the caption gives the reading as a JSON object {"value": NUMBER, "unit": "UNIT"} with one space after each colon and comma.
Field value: {"value": 2.8, "unit": "mm"}
